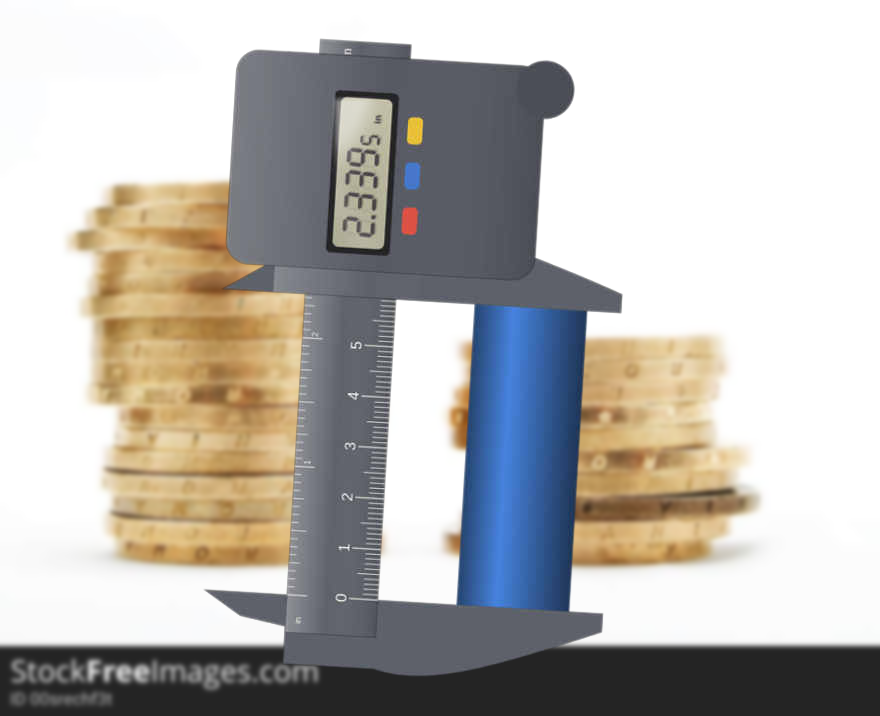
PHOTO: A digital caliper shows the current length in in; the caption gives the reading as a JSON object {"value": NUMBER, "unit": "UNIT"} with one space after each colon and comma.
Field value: {"value": 2.3395, "unit": "in"}
